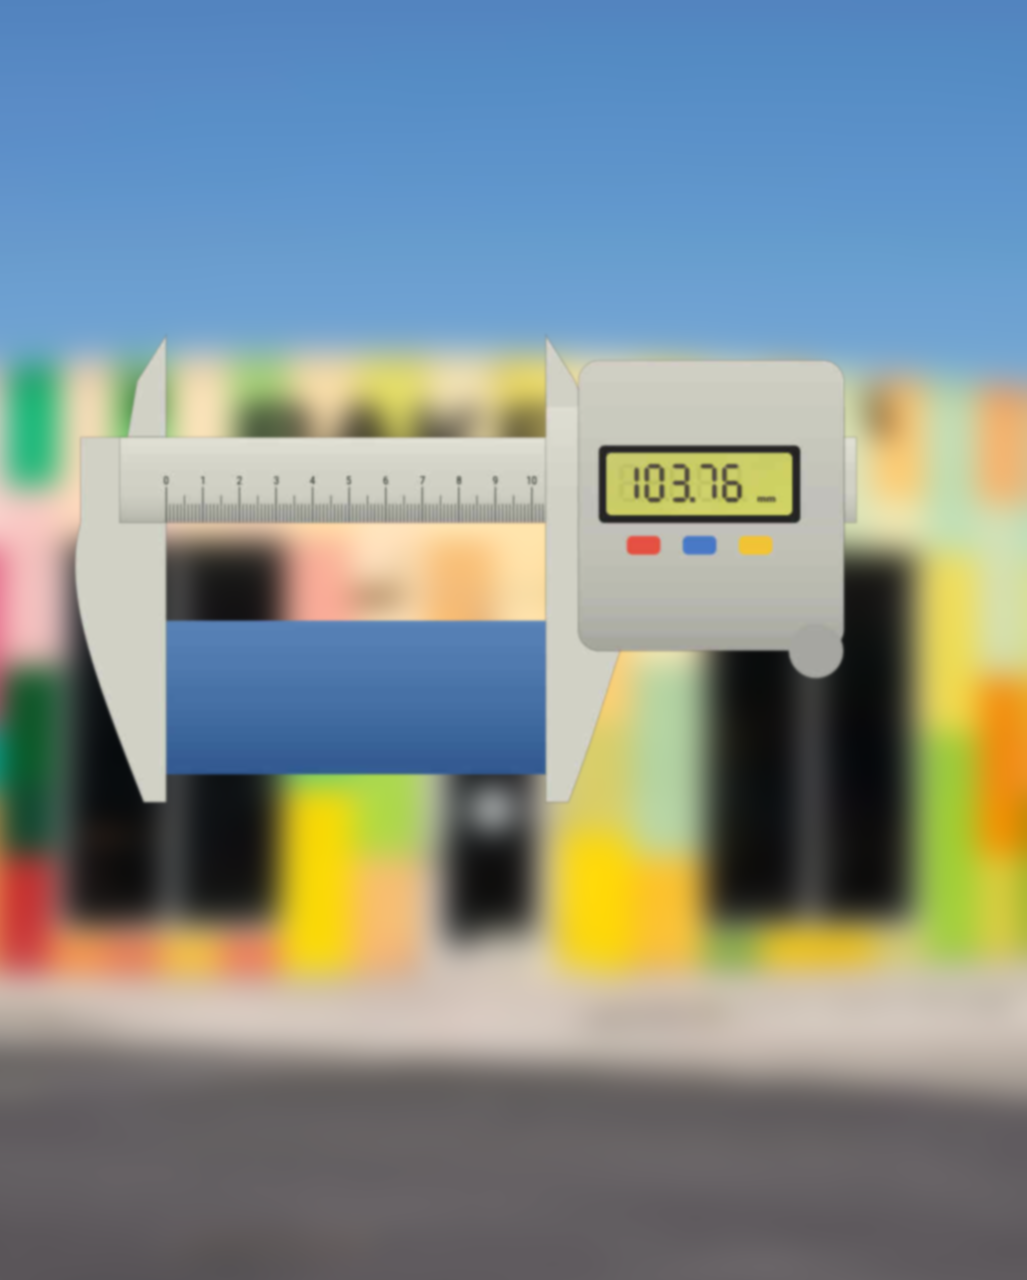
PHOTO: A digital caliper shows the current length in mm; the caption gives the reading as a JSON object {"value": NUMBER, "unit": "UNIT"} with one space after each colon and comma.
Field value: {"value": 103.76, "unit": "mm"}
